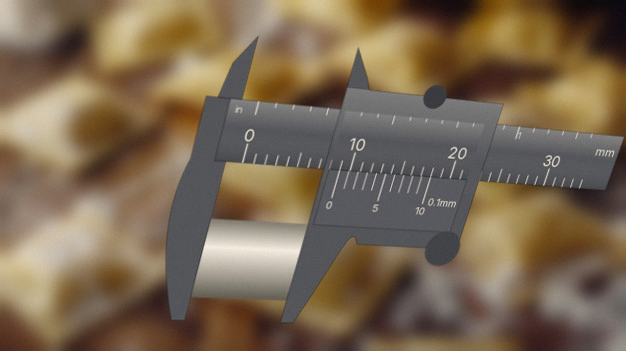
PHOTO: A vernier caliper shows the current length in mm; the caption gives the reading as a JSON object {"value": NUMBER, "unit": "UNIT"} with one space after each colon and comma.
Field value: {"value": 9.0, "unit": "mm"}
